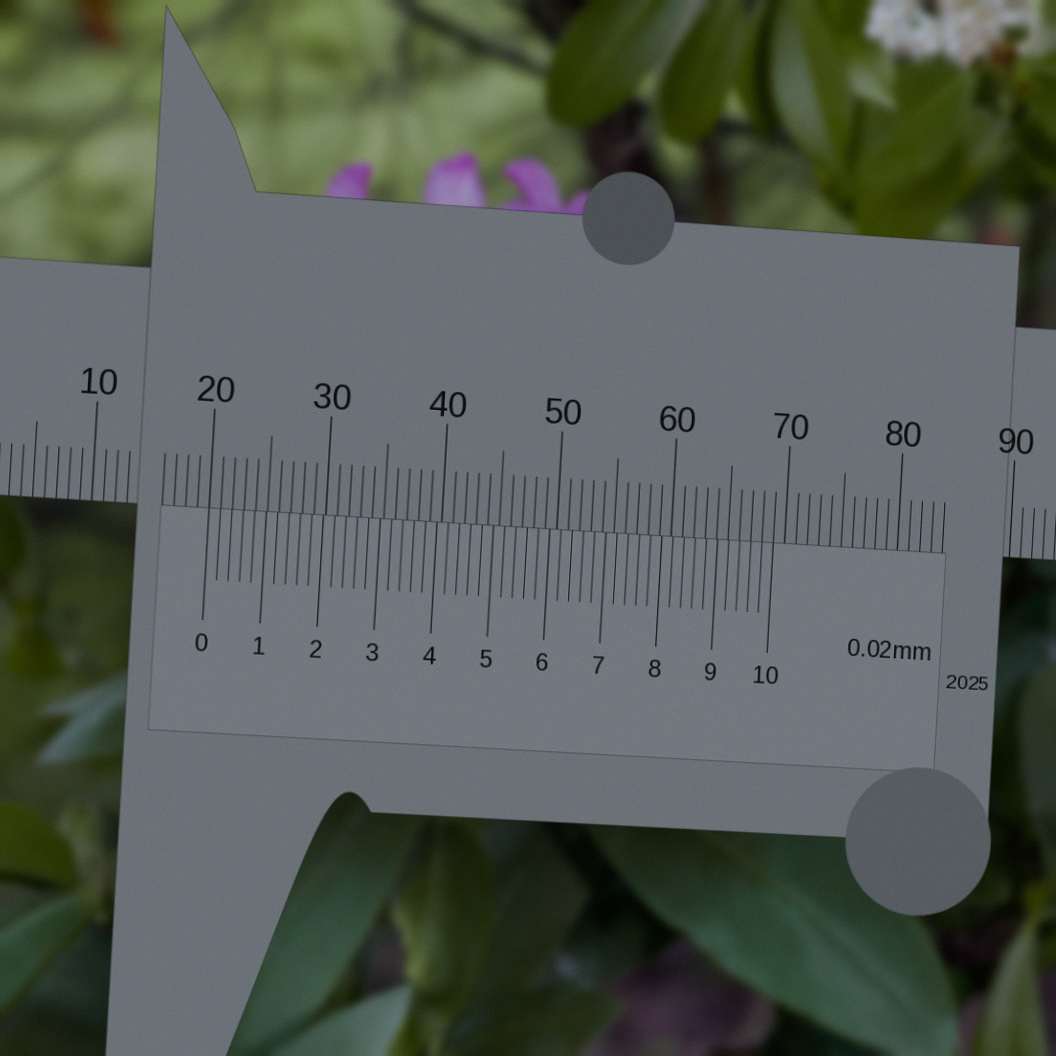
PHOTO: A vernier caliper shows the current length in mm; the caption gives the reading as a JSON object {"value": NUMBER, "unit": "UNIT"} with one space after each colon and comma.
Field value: {"value": 20.0, "unit": "mm"}
